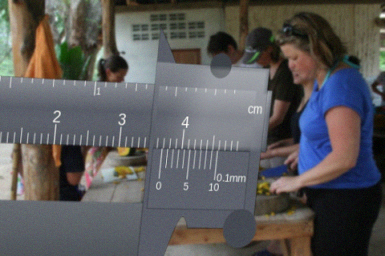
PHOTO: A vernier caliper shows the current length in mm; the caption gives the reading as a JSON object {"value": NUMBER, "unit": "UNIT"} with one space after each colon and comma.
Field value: {"value": 36.8, "unit": "mm"}
